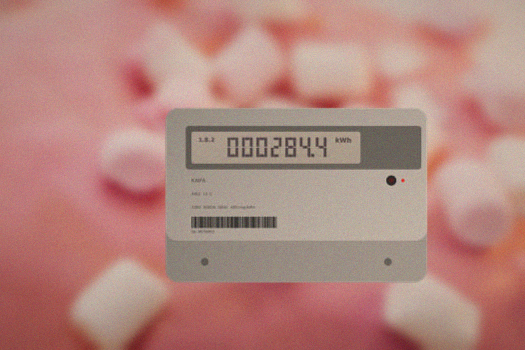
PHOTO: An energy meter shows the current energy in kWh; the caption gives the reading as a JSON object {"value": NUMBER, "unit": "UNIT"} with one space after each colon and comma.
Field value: {"value": 284.4, "unit": "kWh"}
